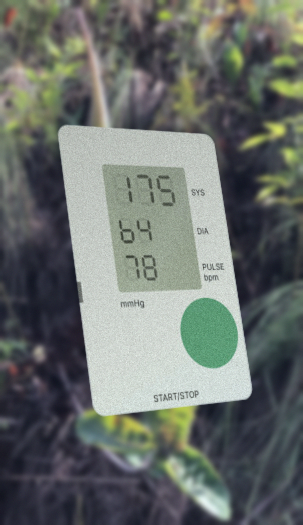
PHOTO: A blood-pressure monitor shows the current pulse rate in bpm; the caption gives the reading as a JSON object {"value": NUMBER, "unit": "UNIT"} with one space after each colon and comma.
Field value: {"value": 78, "unit": "bpm"}
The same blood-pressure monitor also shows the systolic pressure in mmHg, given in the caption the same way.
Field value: {"value": 175, "unit": "mmHg"}
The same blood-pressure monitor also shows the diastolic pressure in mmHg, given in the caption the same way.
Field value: {"value": 64, "unit": "mmHg"}
